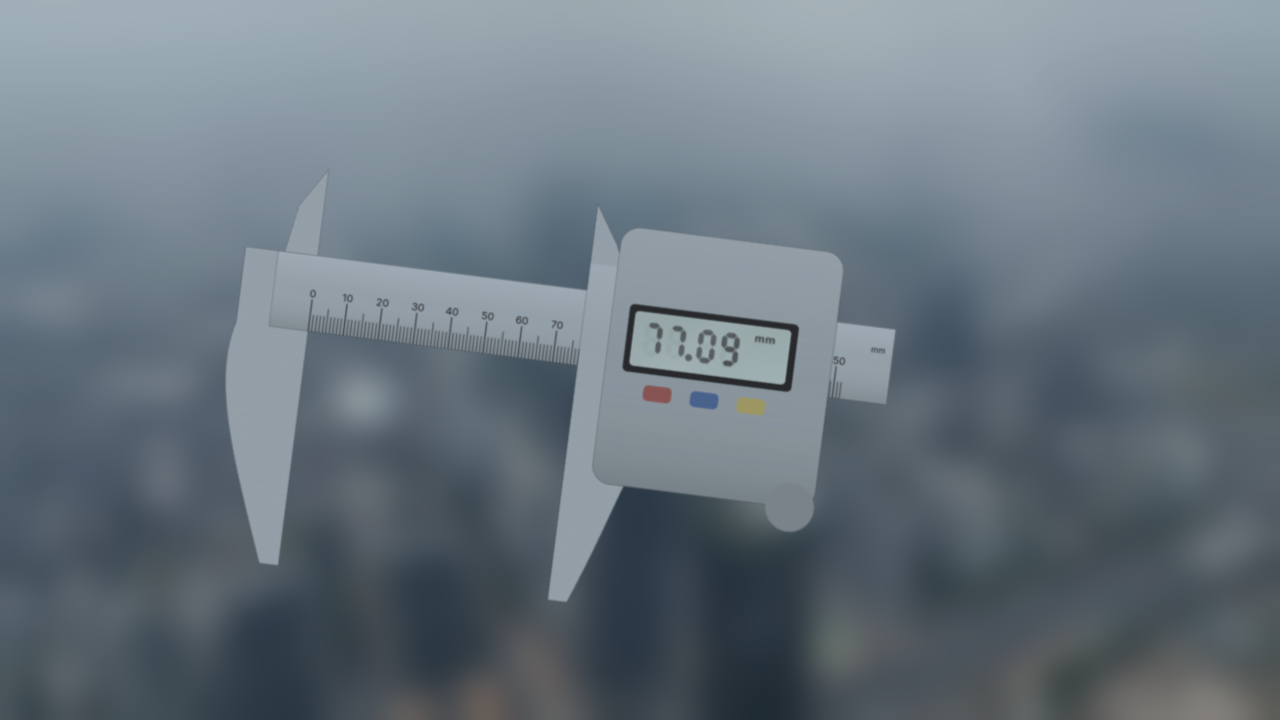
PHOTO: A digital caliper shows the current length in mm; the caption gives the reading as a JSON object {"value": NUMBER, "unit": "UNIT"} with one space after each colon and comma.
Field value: {"value": 77.09, "unit": "mm"}
